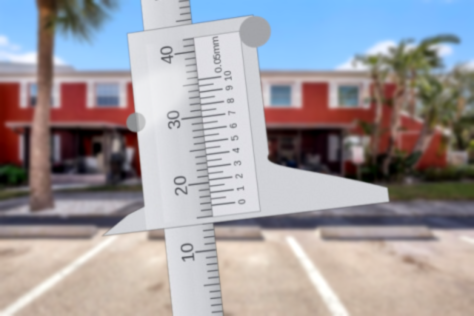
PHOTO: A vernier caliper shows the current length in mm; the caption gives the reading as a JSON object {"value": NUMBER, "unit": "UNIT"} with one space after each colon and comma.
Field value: {"value": 16.6, "unit": "mm"}
